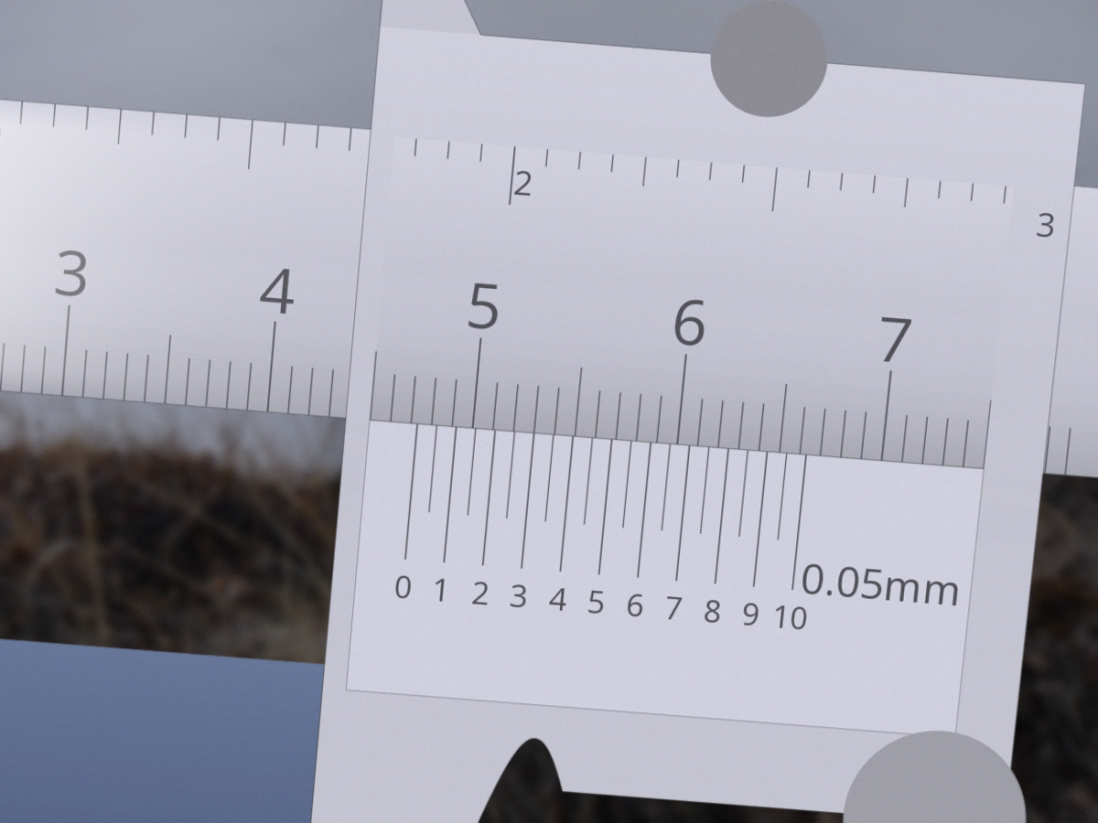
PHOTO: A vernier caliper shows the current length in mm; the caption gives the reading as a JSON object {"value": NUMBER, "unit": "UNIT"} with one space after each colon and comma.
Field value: {"value": 47.3, "unit": "mm"}
